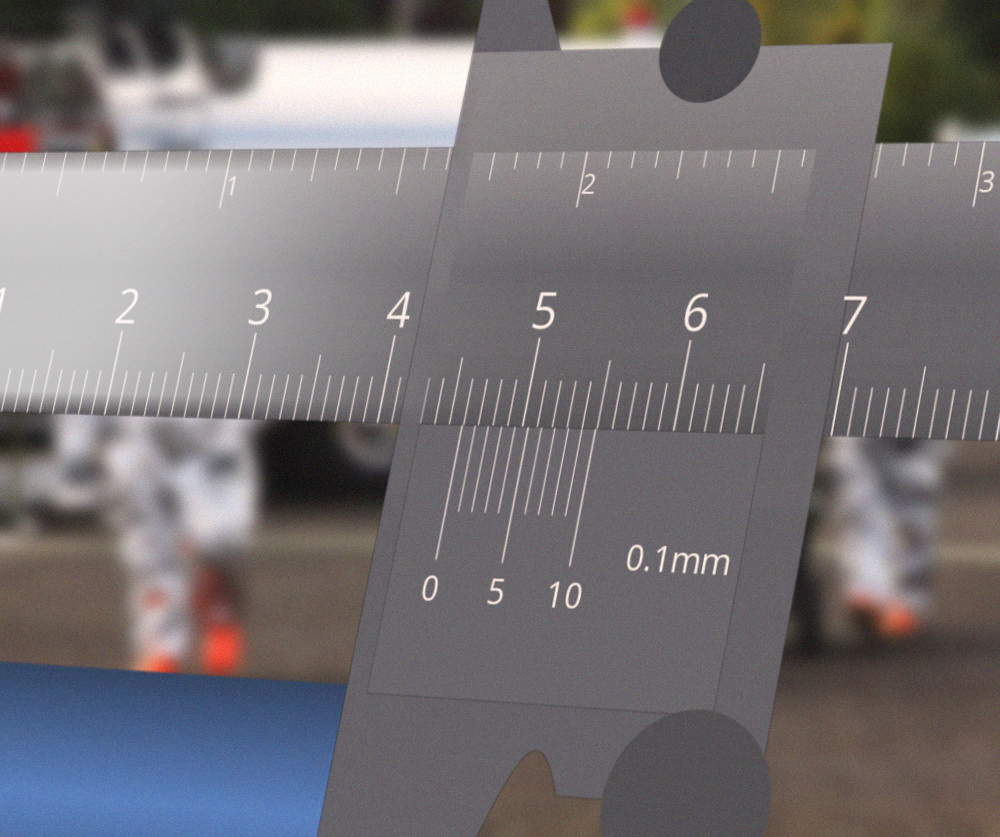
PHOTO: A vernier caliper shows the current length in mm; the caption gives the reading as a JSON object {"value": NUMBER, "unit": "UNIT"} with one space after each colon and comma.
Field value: {"value": 45.9, "unit": "mm"}
